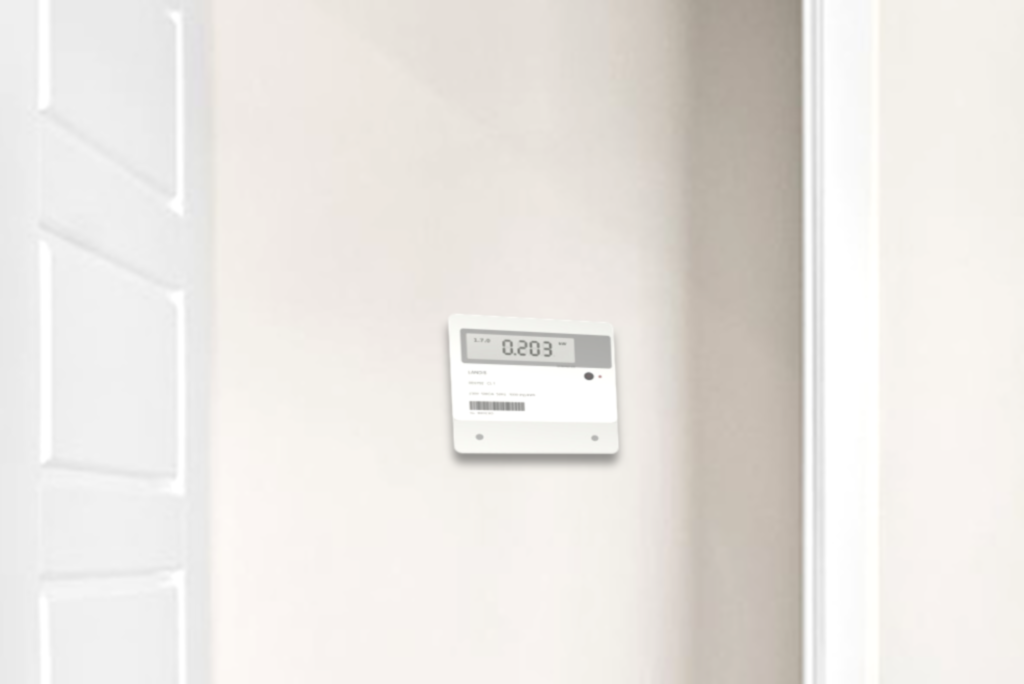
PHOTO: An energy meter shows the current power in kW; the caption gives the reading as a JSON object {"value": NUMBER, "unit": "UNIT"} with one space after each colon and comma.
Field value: {"value": 0.203, "unit": "kW"}
